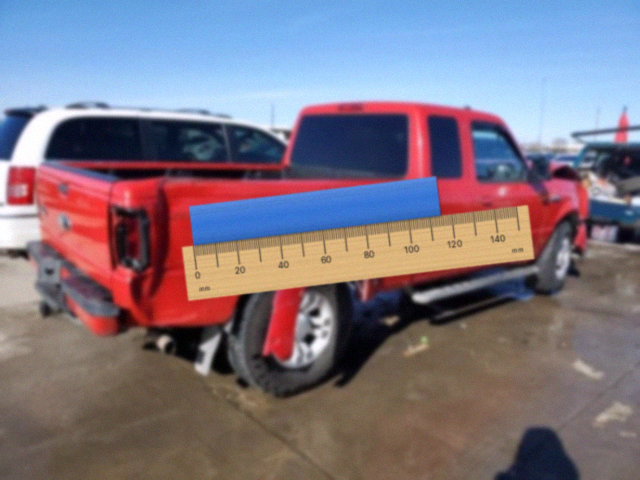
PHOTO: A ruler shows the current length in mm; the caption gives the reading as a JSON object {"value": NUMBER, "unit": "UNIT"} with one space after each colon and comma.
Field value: {"value": 115, "unit": "mm"}
